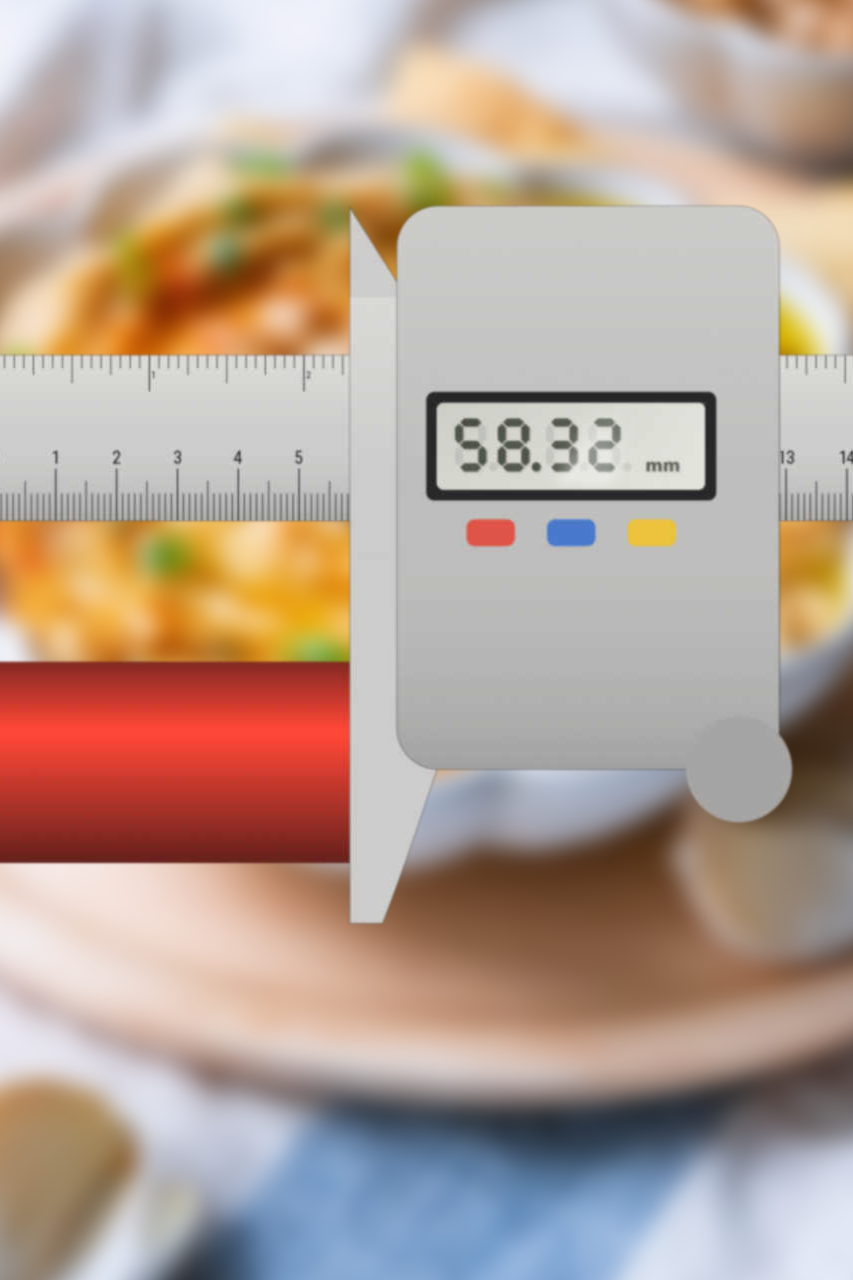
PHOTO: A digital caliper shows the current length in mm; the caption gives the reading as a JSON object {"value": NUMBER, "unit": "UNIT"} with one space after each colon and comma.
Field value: {"value": 58.32, "unit": "mm"}
